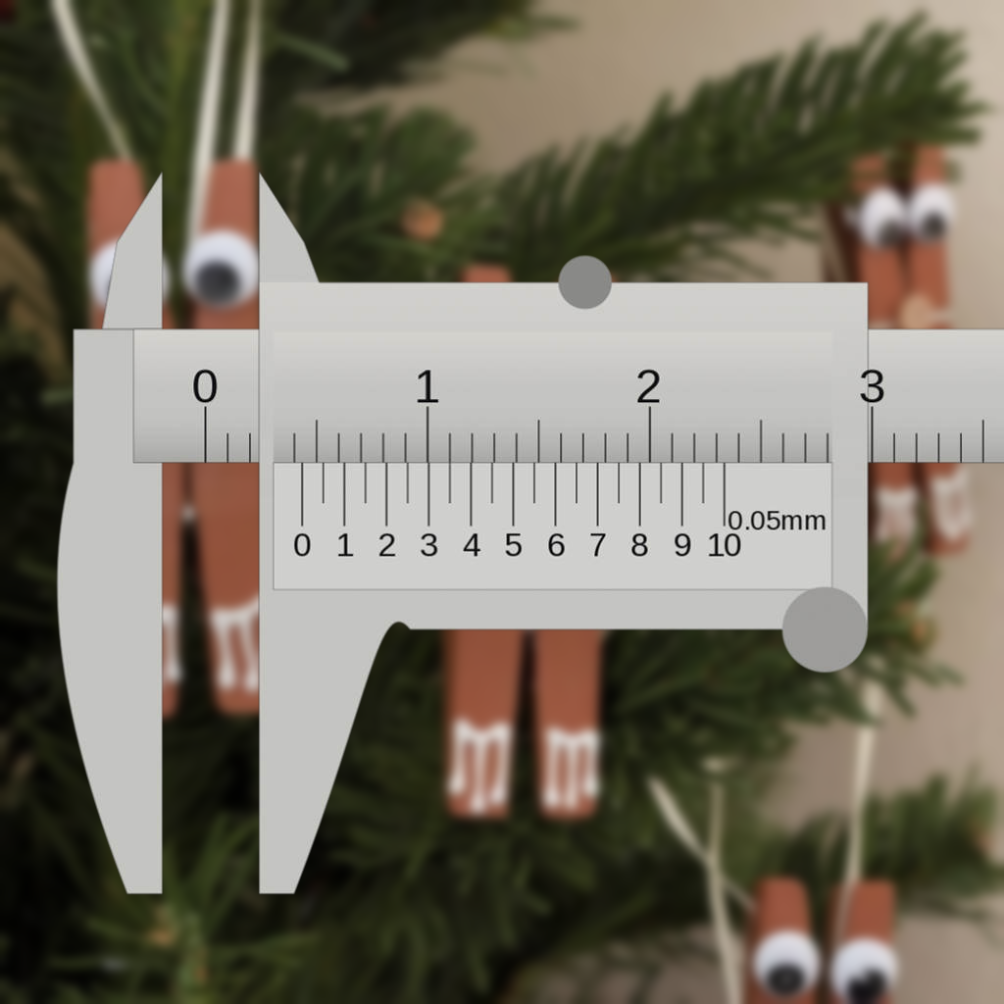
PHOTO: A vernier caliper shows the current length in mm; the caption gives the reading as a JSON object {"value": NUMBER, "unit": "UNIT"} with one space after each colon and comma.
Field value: {"value": 4.35, "unit": "mm"}
